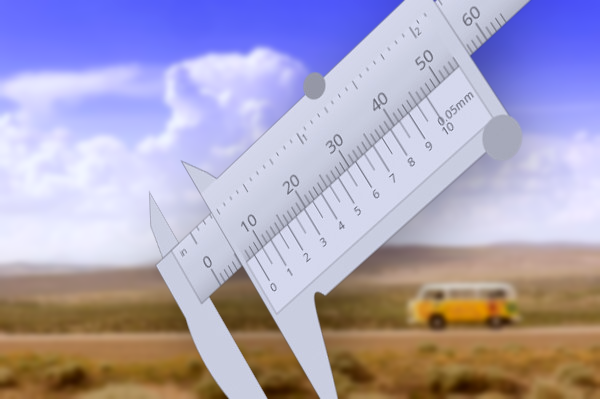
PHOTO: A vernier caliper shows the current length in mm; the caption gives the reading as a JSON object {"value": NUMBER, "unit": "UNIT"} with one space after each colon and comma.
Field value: {"value": 8.0, "unit": "mm"}
